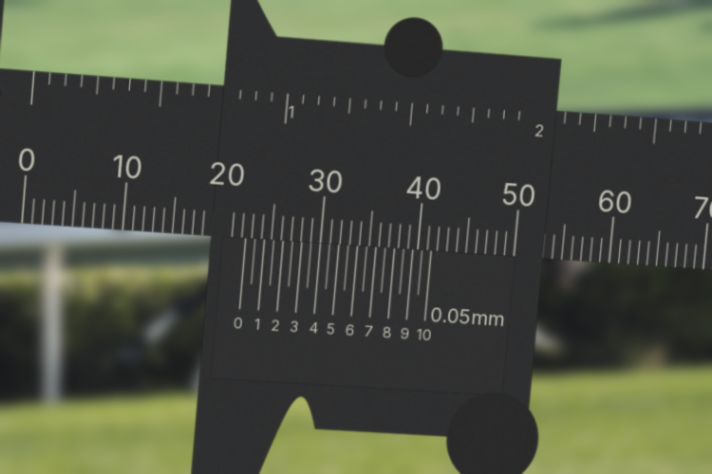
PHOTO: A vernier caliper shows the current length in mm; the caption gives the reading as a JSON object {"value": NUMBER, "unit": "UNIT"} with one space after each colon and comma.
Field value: {"value": 22.4, "unit": "mm"}
